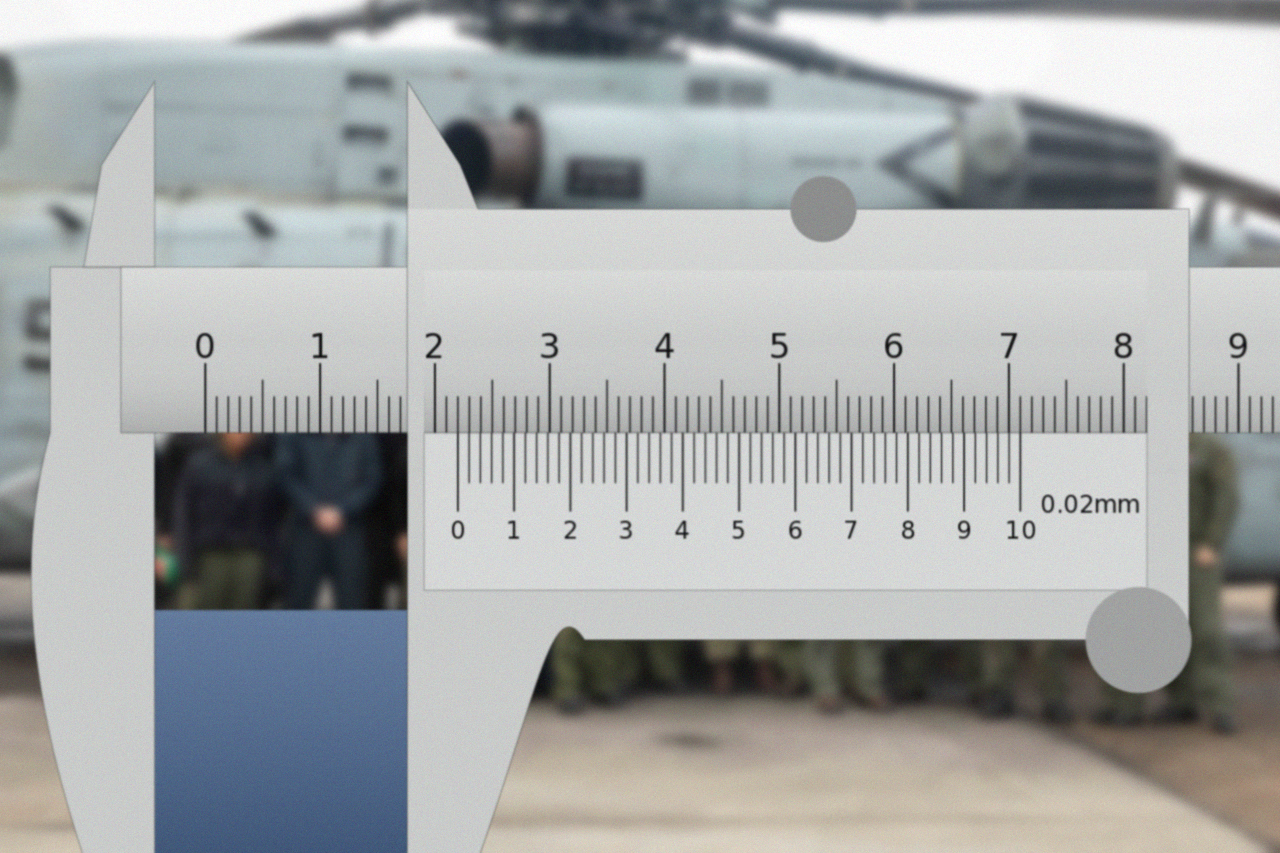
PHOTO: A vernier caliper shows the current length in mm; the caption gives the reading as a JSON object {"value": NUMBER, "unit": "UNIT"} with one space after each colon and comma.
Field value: {"value": 22.0, "unit": "mm"}
